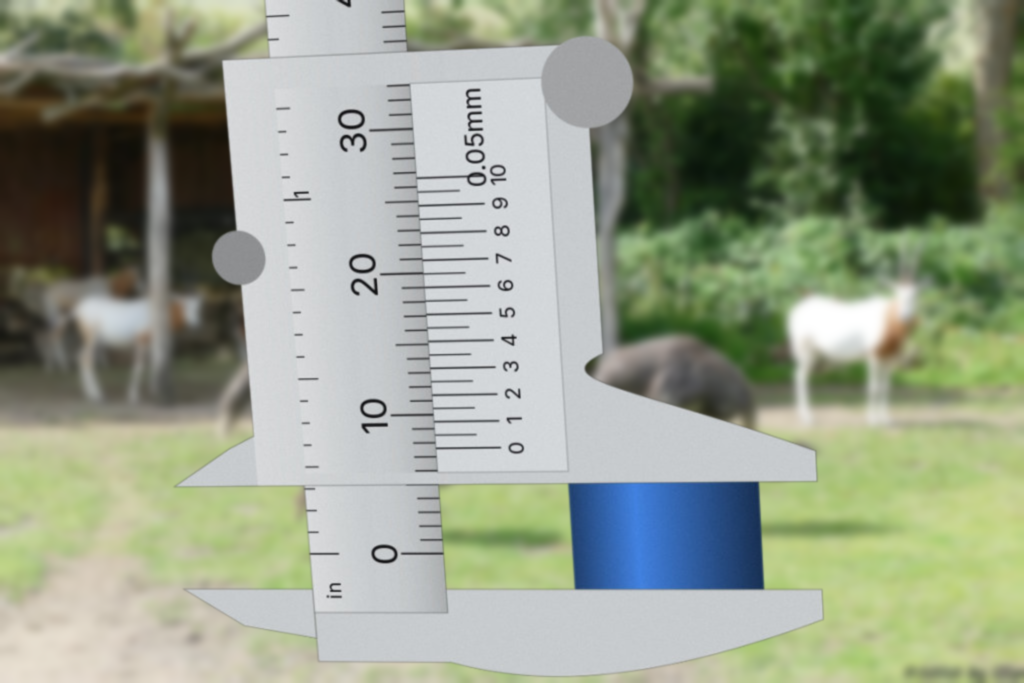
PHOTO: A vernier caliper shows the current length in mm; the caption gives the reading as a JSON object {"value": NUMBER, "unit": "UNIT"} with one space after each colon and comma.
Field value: {"value": 7.6, "unit": "mm"}
